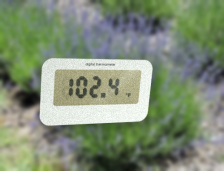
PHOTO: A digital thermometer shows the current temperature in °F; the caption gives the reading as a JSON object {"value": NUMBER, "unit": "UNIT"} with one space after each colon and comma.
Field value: {"value": 102.4, "unit": "°F"}
